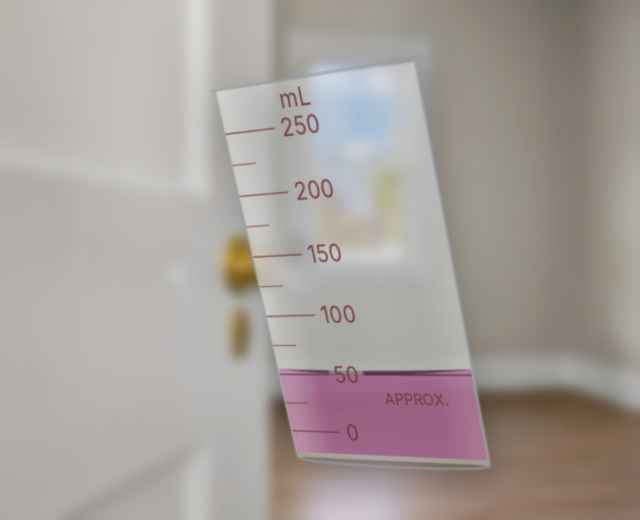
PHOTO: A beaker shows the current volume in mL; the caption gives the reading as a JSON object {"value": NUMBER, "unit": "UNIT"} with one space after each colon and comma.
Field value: {"value": 50, "unit": "mL"}
